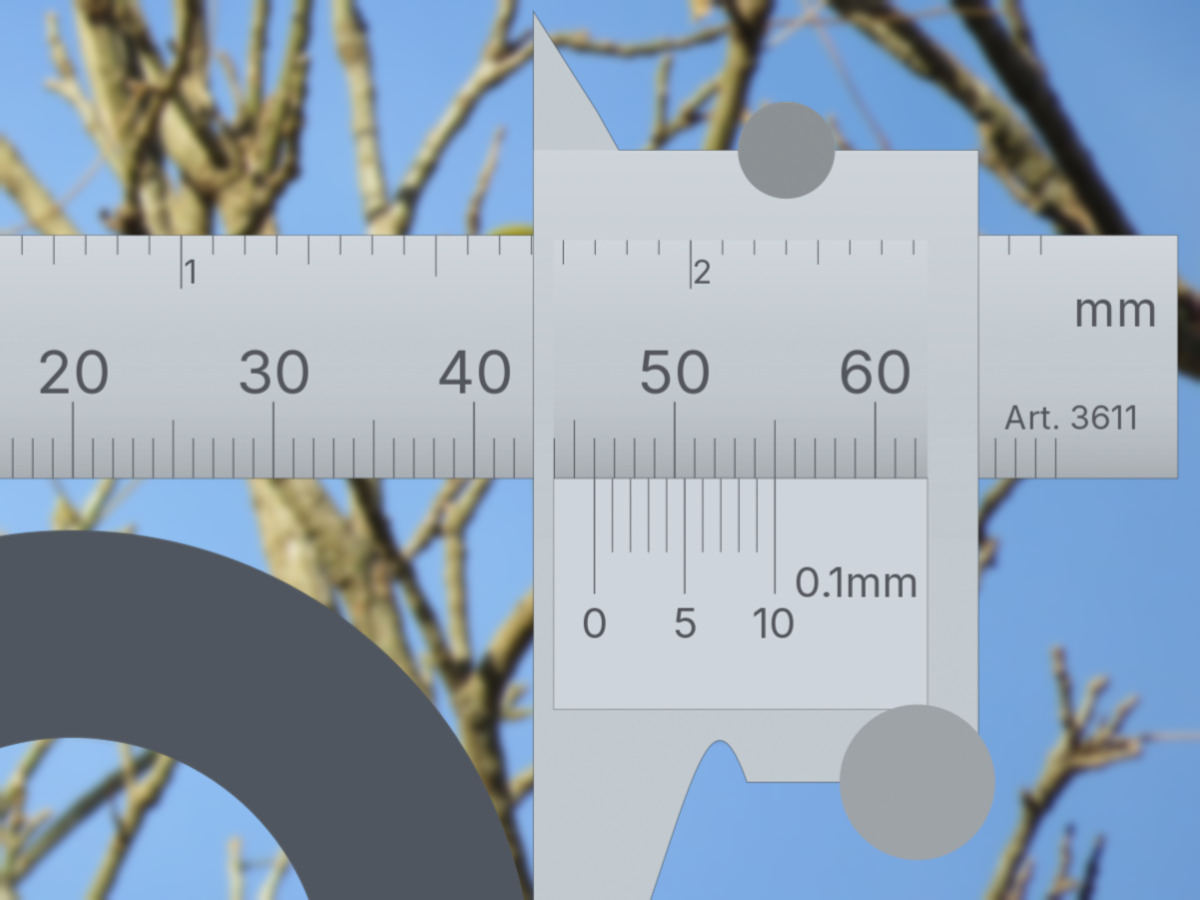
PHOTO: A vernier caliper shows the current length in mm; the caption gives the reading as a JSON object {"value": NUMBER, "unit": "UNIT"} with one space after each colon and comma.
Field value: {"value": 46.0, "unit": "mm"}
